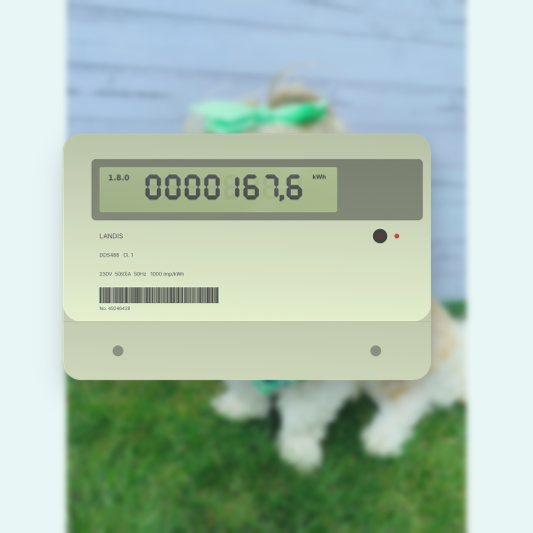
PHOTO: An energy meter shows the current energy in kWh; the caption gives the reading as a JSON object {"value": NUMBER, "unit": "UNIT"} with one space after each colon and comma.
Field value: {"value": 167.6, "unit": "kWh"}
